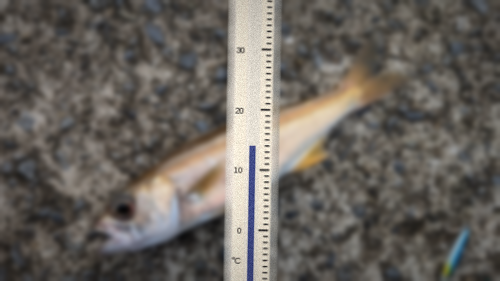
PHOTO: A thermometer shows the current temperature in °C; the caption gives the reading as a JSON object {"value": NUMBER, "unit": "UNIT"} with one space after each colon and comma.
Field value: {"value": 14, "unit": "°C"}
